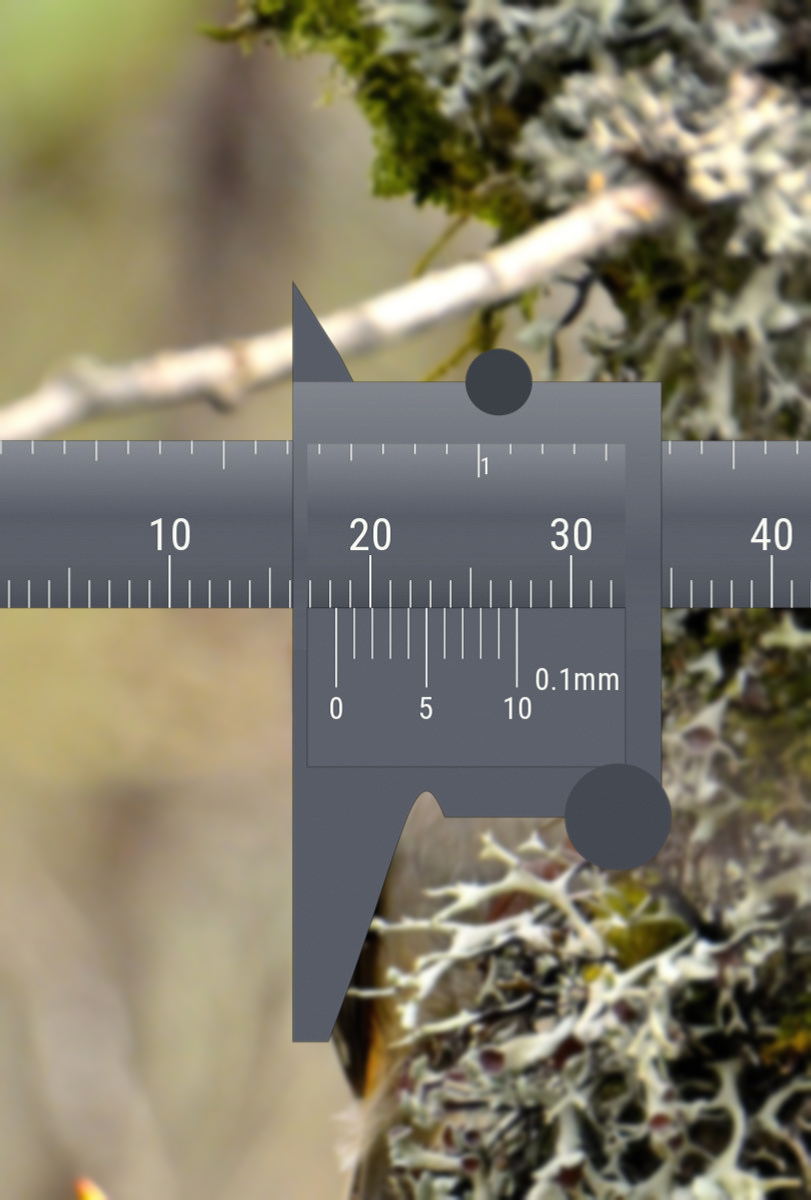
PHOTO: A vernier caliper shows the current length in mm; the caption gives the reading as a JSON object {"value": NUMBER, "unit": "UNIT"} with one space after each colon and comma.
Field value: {"value": 18.3, "unit": "mm"}
